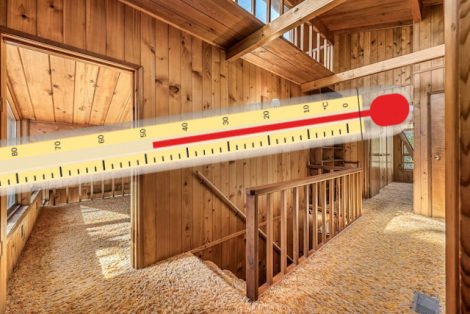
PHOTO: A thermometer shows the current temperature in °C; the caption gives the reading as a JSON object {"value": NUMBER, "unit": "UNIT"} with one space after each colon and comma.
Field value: {"value": 48, "unit": "°C"}
